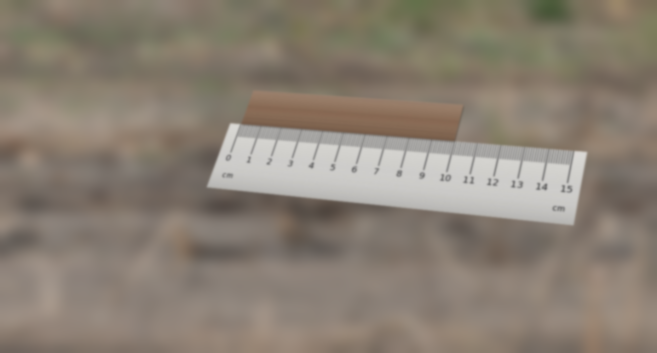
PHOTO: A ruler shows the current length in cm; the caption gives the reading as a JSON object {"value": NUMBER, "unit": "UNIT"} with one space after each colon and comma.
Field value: {"value": 10, "unit": "cm"}
